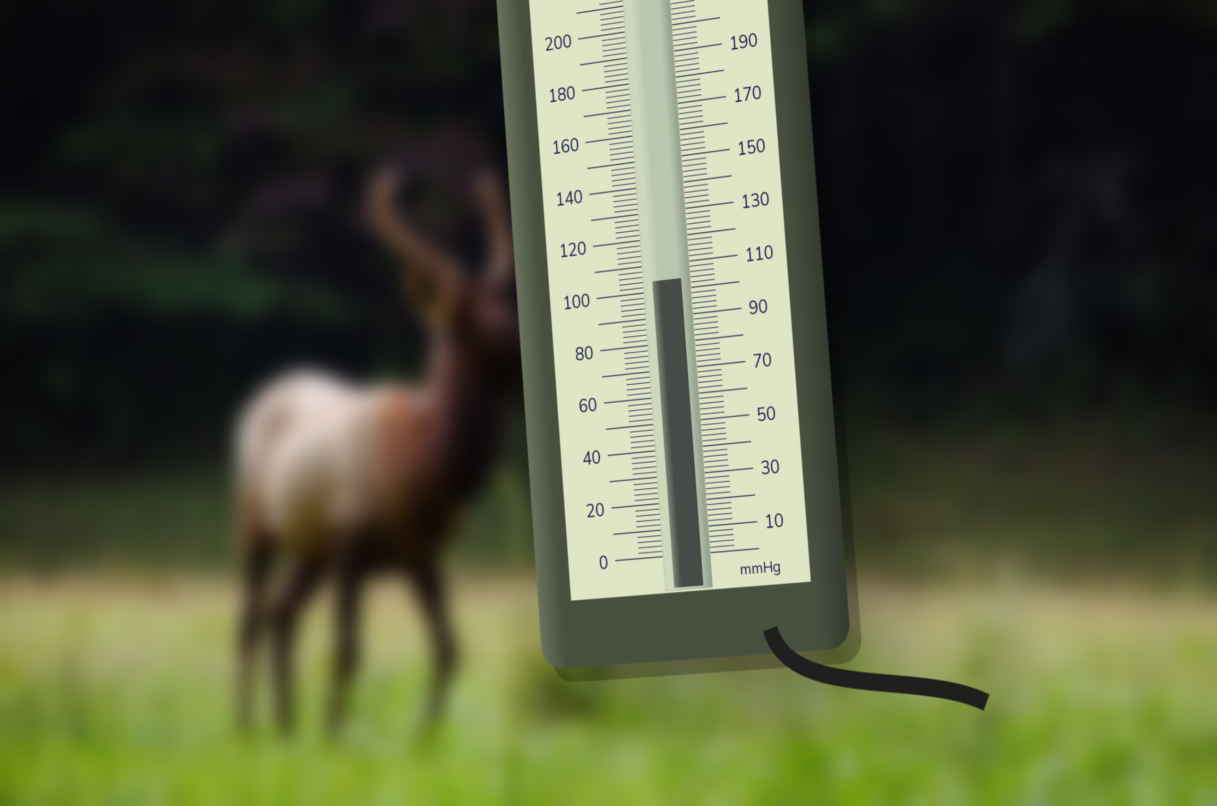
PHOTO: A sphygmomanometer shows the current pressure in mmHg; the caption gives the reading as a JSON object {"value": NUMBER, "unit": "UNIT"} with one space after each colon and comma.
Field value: {"value": 104, "unit": "mmHg"}
